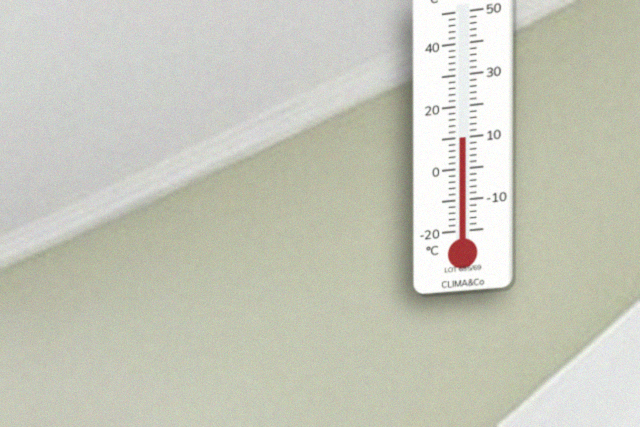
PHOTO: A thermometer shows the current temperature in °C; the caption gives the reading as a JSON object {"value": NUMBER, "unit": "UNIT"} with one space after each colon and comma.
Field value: {"value": 10, "unit": "°C"}
